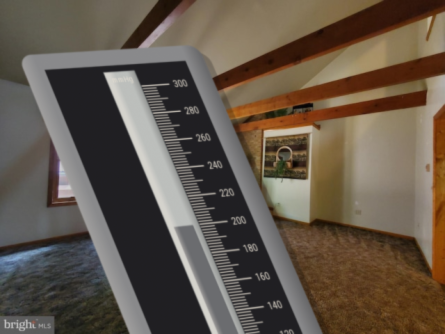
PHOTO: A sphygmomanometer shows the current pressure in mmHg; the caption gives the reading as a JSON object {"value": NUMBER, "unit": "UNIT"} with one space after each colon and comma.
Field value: {"value": 200, "unit": "mmHg"}
